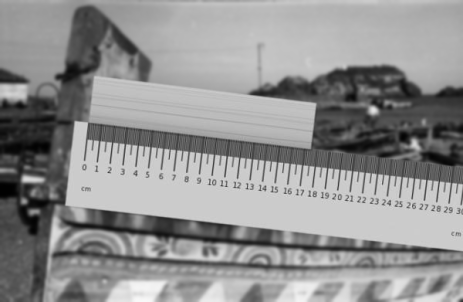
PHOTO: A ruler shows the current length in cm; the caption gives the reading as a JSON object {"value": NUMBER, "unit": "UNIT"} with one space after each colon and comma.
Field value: {"value": 17.5, "unit": "cm"}
